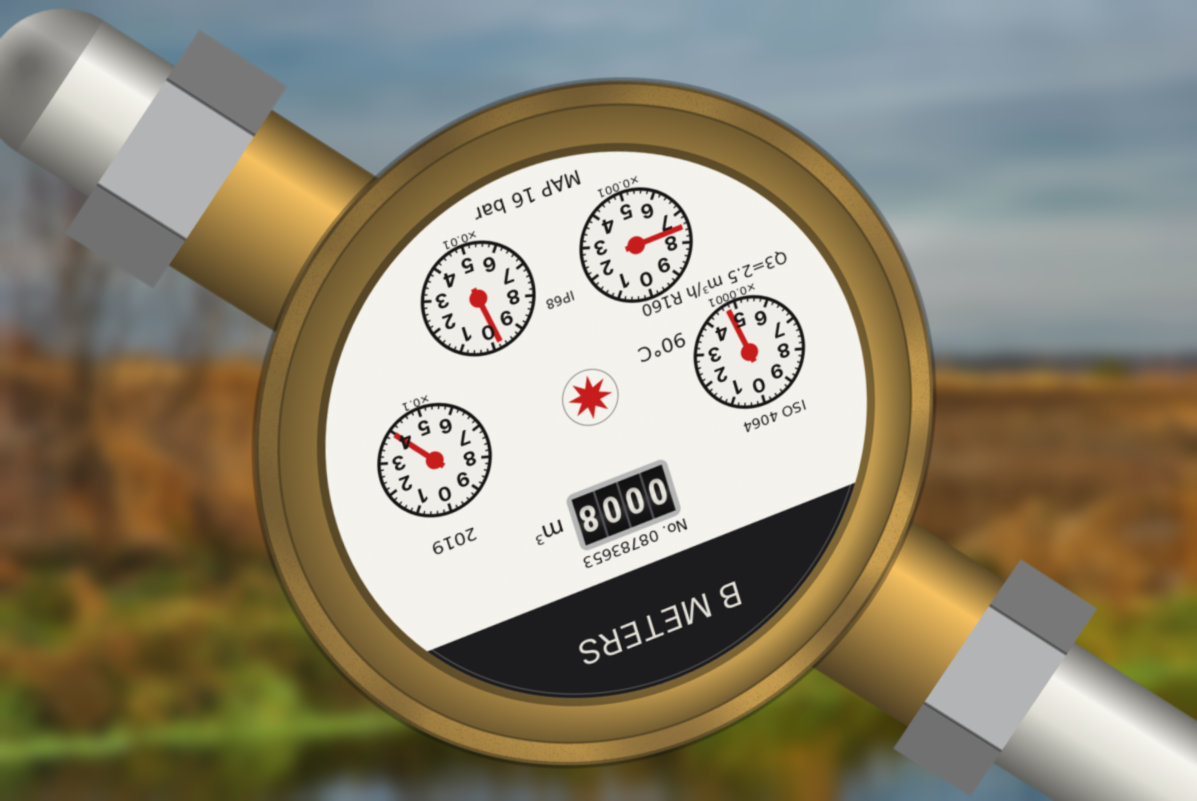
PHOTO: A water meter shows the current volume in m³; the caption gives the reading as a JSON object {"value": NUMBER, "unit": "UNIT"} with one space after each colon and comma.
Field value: {"value": 8.3974, "unit": "m³"}
